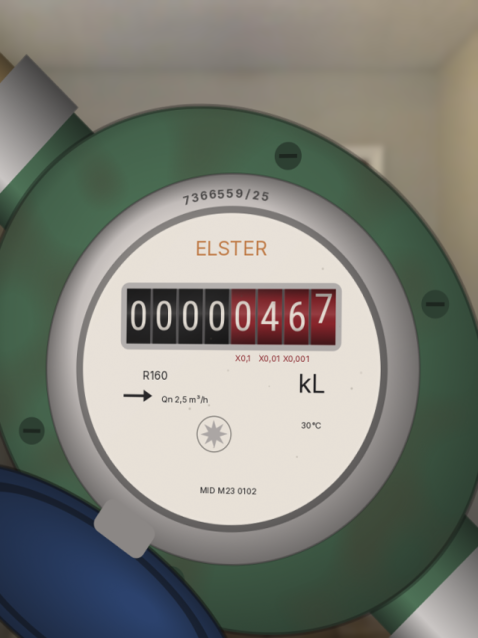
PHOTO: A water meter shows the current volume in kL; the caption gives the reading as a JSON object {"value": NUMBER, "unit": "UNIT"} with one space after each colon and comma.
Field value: {"value": 0.0467, "unit": "kL"}
